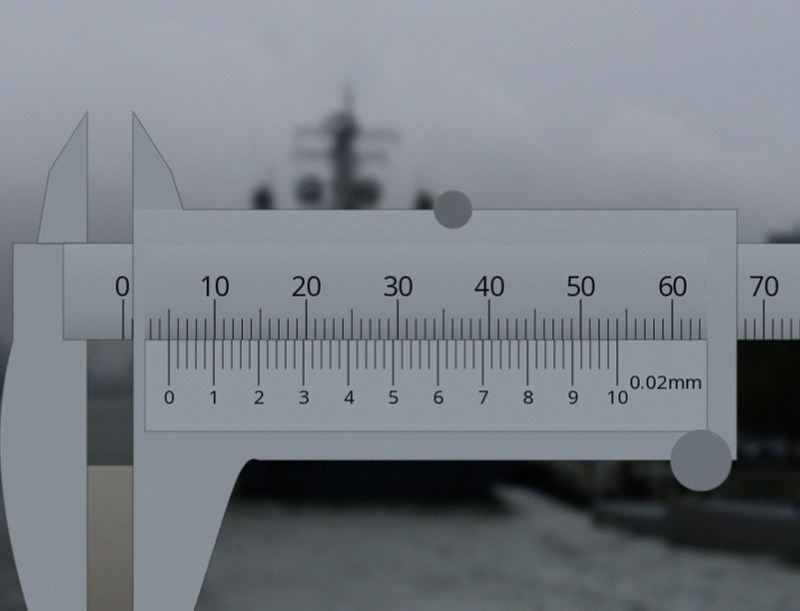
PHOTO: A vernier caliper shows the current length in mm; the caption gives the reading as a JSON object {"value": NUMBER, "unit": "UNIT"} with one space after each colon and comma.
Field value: {"value": 5.0, "unit": "mm"}
